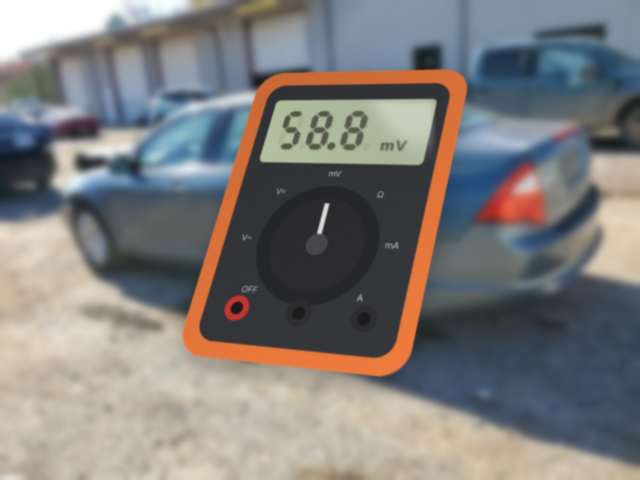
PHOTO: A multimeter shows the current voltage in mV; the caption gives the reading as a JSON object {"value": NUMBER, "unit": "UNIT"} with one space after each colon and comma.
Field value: {"value": 58.8, "unit": "mV"}
